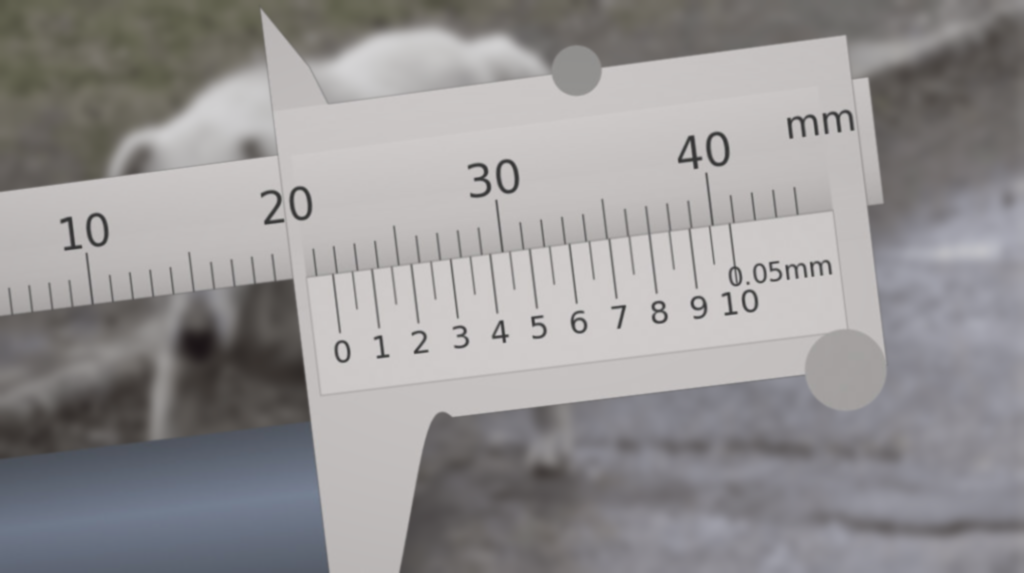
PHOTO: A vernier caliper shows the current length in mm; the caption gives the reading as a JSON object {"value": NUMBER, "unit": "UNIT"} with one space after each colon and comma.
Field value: {"value": 21.8, "unit": "mm"}
